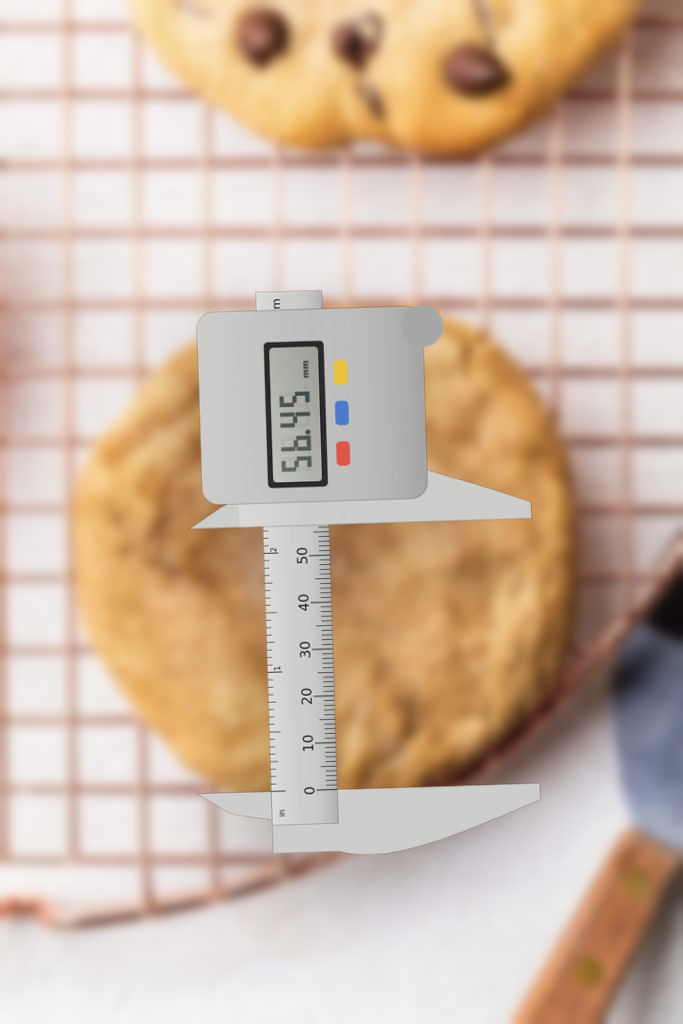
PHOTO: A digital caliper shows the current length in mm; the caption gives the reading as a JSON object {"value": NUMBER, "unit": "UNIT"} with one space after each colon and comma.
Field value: {"value": 56.45, "unit": "mm"}
